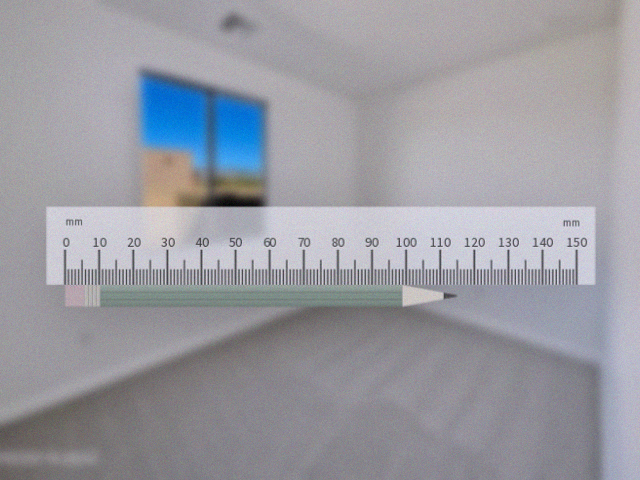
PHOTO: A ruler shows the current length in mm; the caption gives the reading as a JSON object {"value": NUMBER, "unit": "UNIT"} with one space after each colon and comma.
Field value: {"value": 115, "unit": "mm"}
